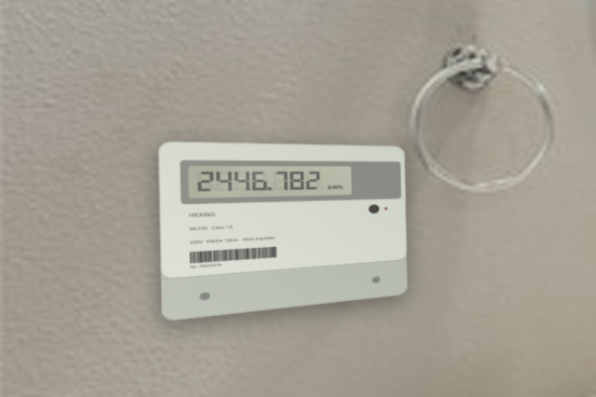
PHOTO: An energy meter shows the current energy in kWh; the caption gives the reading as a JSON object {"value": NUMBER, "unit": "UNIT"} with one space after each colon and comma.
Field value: {"value": 2446.782, "unit": "kWh"}
